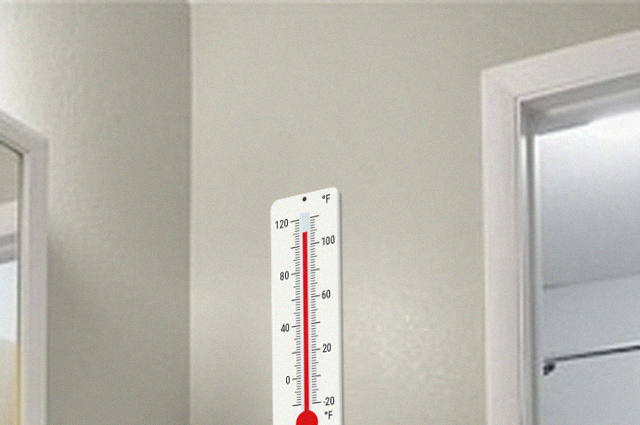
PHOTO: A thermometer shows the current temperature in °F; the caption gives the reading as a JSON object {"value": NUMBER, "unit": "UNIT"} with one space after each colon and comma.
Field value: {"value": 110, "unit": "°F"}
